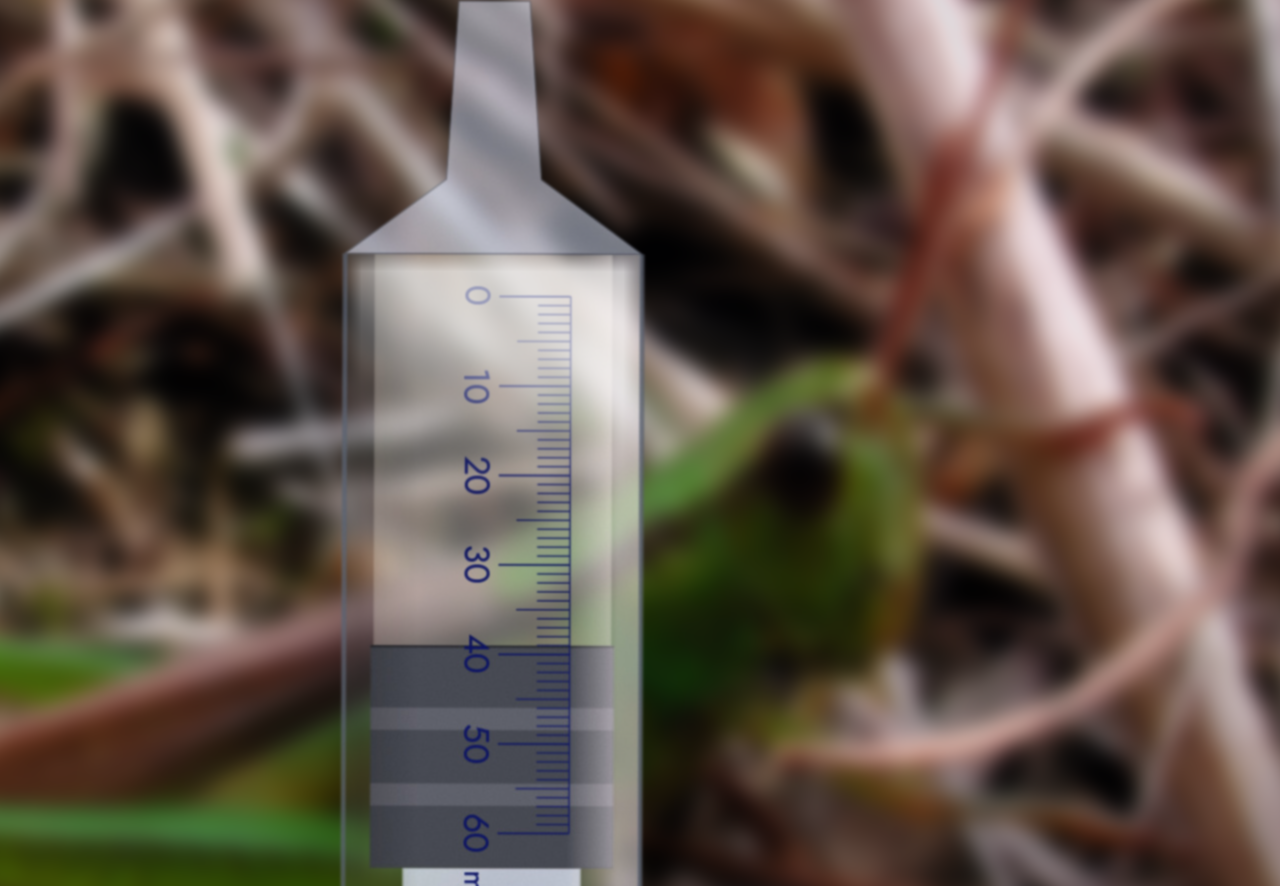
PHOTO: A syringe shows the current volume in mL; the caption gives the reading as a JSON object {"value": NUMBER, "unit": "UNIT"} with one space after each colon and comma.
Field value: {"value": 39, "unit": "mL"}
